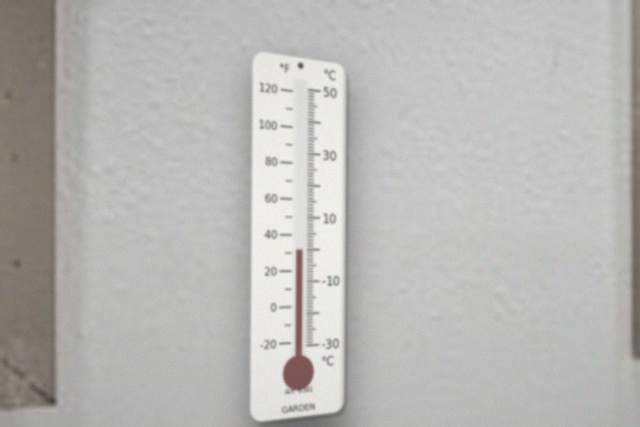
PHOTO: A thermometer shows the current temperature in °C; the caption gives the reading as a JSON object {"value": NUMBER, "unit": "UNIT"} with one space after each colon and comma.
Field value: {"value": 0, "unit": "°C"}
